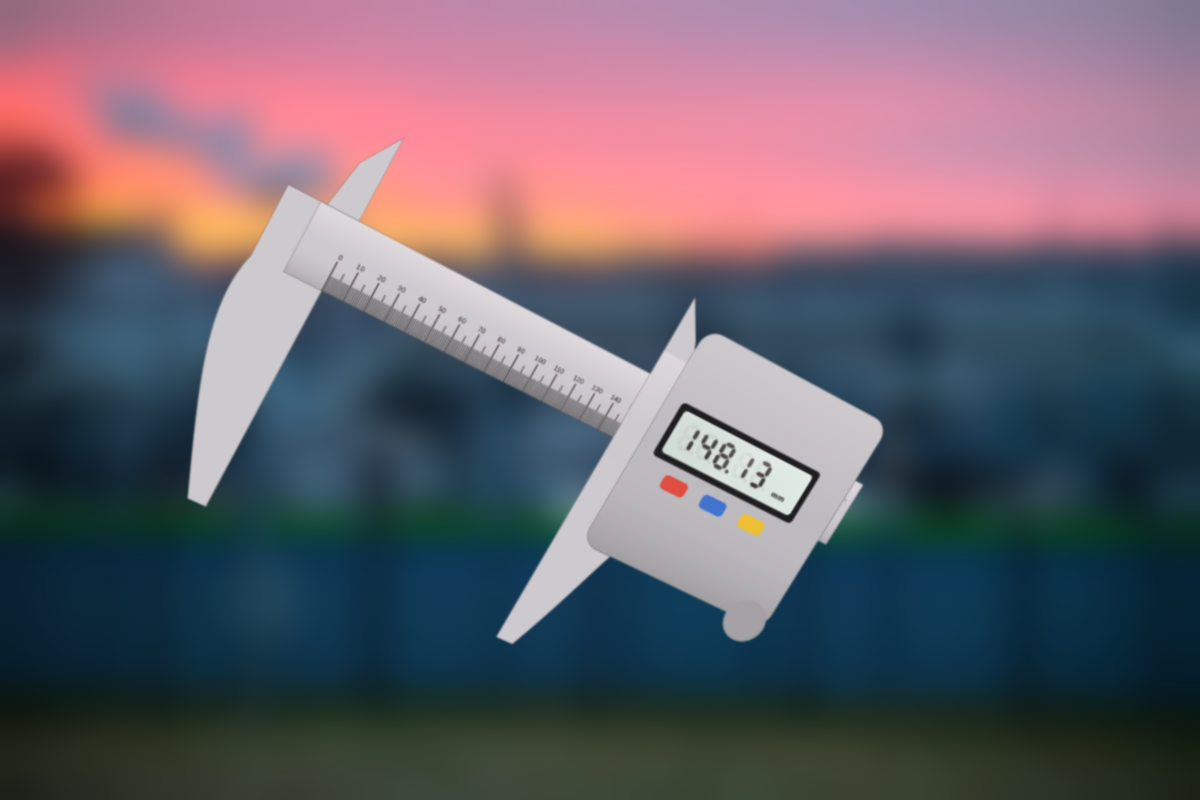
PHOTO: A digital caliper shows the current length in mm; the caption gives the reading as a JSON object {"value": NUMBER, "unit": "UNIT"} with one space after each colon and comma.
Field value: {"value": 148.13, "unit": "mm"}
